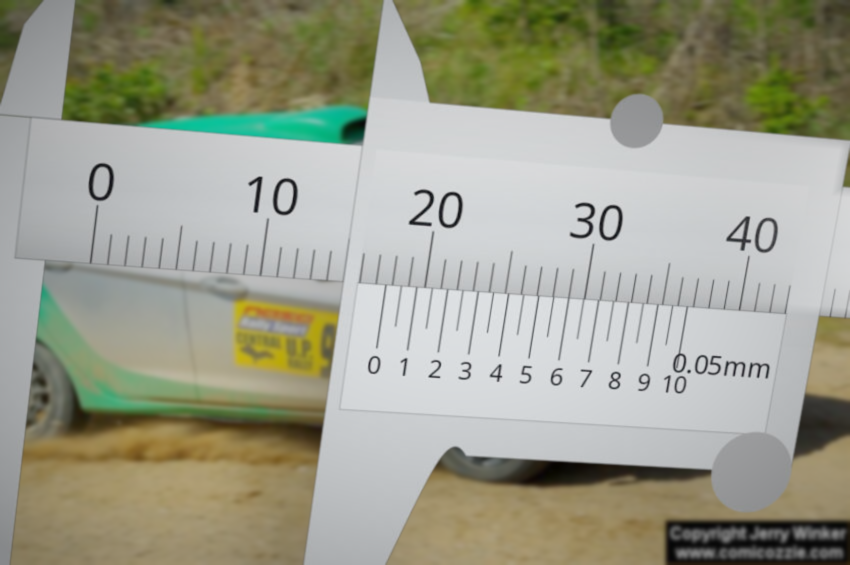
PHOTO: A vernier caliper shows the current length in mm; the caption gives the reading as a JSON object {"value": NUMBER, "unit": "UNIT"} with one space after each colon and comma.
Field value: {"value": 17.6, "unit": "mm"}
